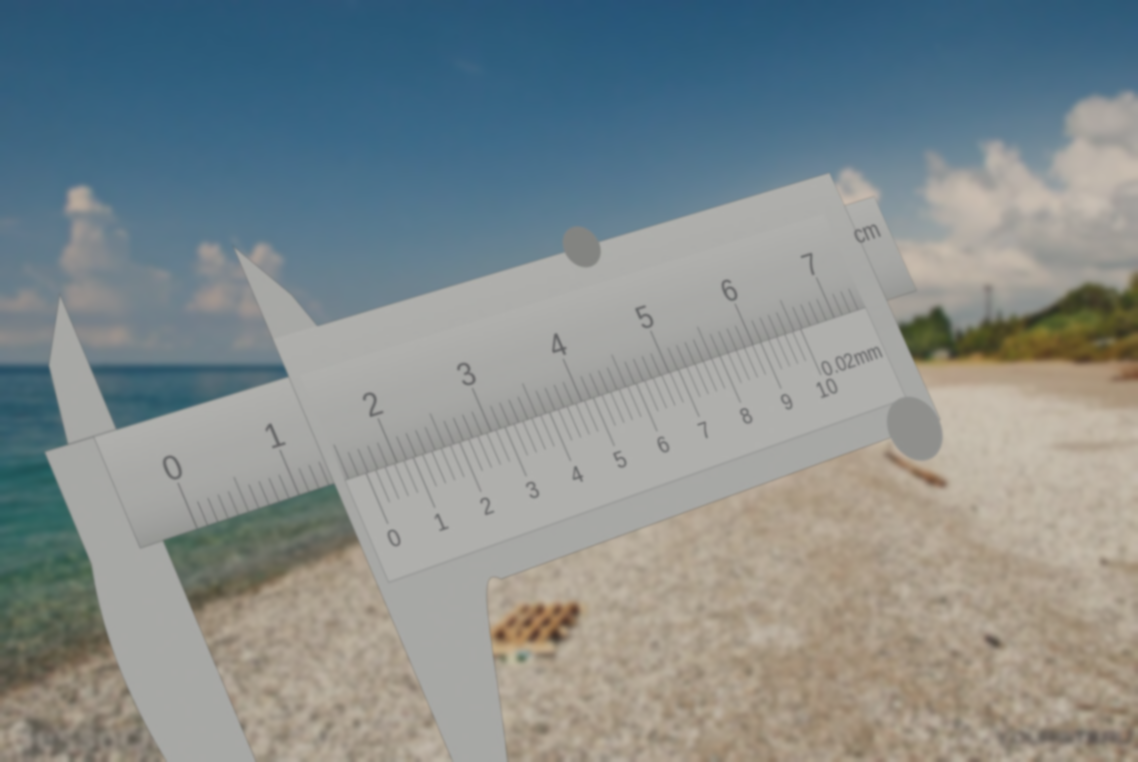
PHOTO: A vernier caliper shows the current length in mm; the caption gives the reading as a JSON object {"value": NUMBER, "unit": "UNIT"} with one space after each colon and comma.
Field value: {"value": 16.8, "unit": "mm"}
